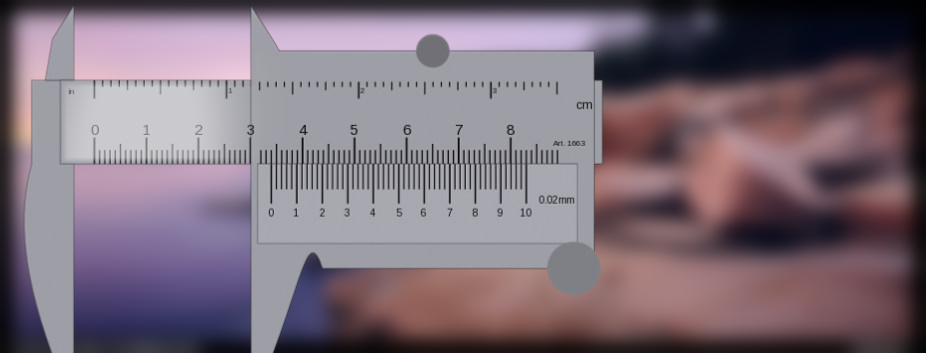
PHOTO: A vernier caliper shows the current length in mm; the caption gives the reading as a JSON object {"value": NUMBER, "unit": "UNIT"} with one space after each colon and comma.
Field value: {"value": 34.0, "unit": "mm"}
